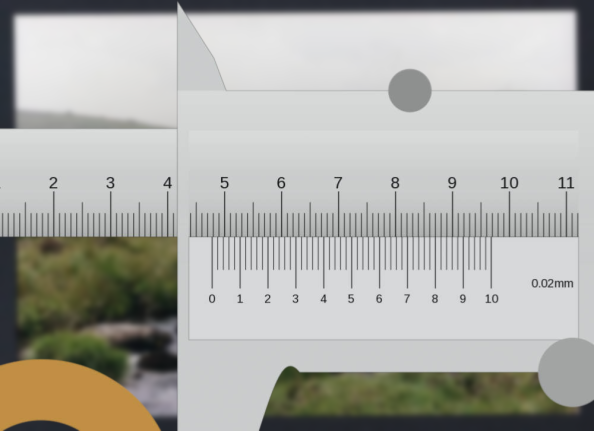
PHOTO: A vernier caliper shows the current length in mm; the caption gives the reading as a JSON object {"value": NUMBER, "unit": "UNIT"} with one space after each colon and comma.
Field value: {"value": 47.8, "unit": "mm"}
